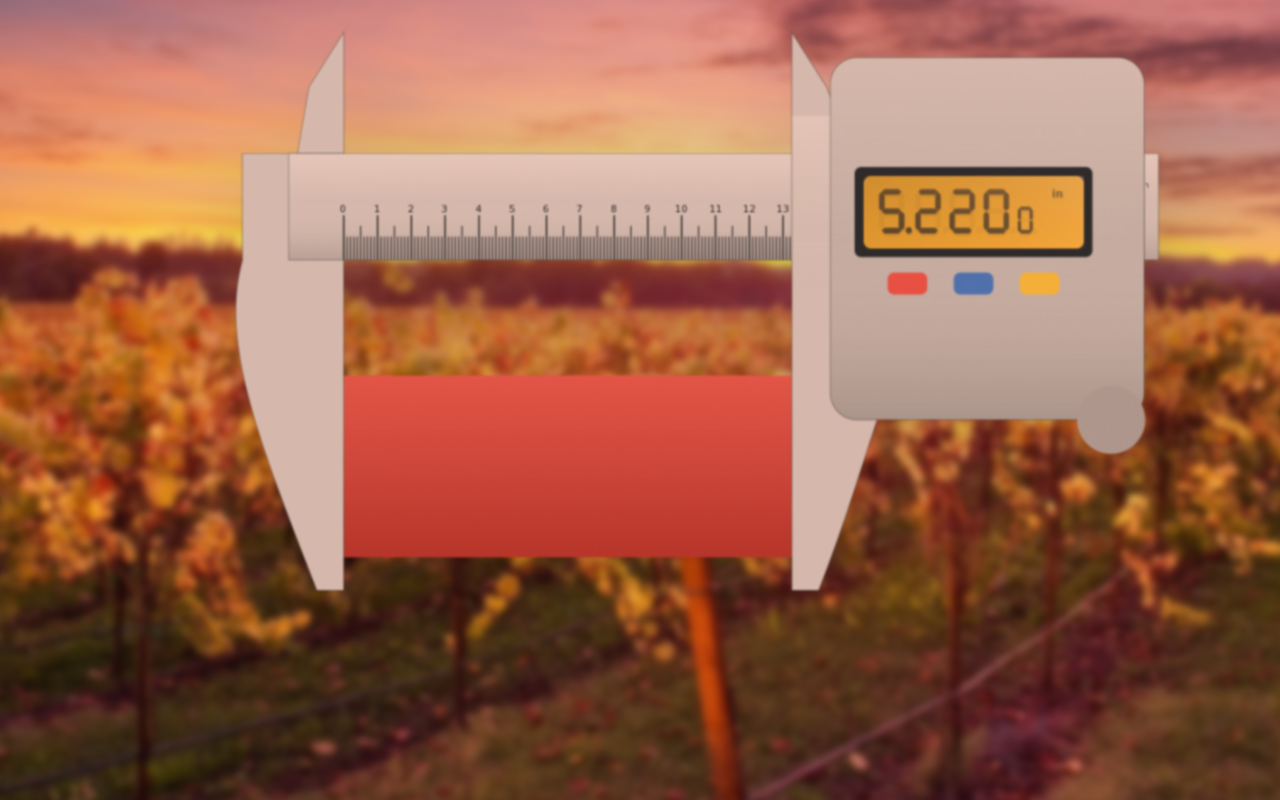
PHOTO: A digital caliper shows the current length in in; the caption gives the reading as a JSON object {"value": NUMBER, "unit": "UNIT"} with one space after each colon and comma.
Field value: {"value": 5.2200, "unit": "in"}
